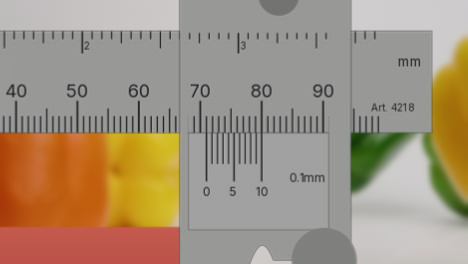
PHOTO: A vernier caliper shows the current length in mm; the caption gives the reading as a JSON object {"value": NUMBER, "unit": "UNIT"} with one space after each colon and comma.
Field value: {"value": 71.0, "unit": "mm"}
